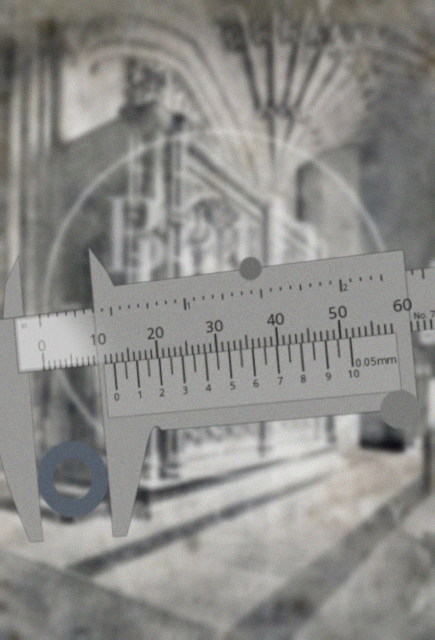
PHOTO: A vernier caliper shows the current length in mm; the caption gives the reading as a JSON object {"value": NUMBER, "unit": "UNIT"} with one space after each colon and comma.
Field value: {"value": 12.5, "unit": "mm"}
